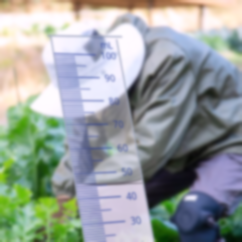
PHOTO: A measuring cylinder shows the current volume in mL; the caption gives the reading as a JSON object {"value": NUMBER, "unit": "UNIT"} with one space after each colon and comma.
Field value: {"value": 45, "unit": "mL"}
